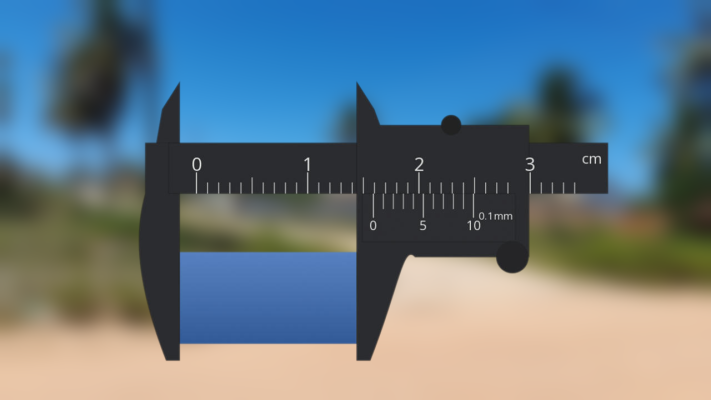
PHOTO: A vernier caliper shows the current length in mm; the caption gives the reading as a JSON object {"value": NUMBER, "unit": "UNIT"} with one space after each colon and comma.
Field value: {"value": 15.9, "unit": "mm"}
